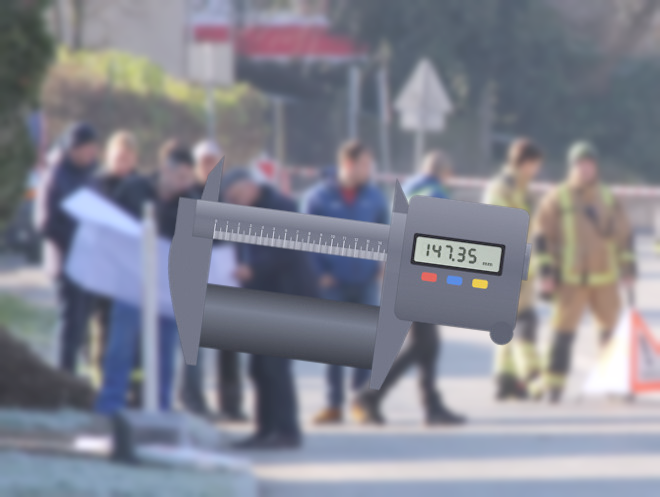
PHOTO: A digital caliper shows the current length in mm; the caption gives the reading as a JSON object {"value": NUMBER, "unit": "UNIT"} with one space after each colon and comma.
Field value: {"value": 147.35, "unit": "mm"}
